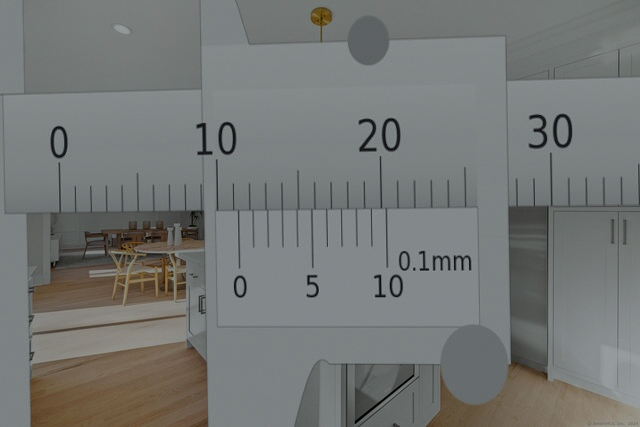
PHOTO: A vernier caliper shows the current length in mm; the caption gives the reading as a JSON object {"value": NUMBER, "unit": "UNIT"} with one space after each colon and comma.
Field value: {"value": 11.3, "unit": "mm"}
